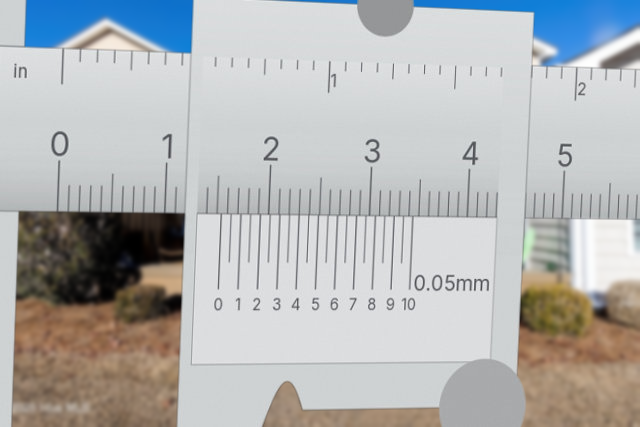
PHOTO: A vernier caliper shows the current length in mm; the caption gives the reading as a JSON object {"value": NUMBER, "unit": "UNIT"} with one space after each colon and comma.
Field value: {"value": 15.4, "unit": "mm"}
